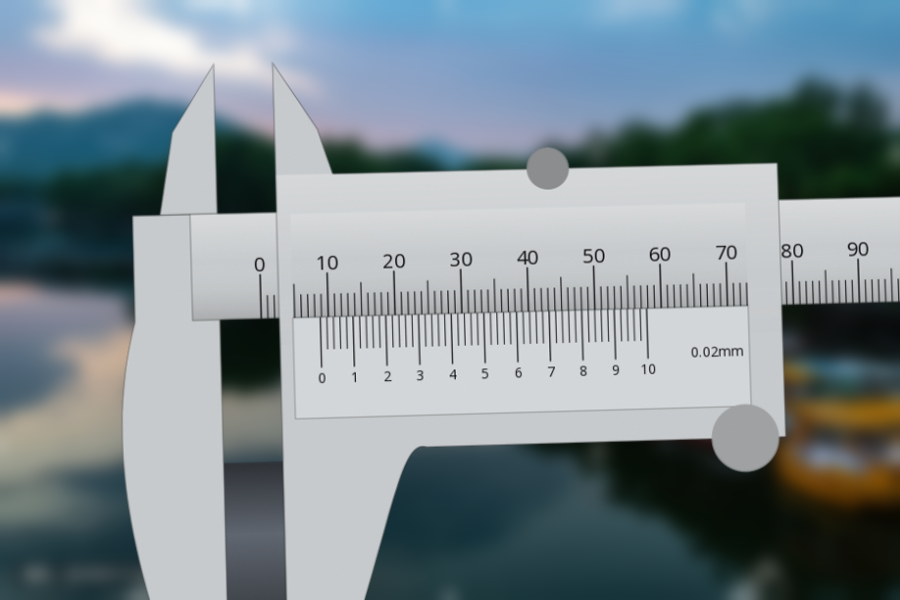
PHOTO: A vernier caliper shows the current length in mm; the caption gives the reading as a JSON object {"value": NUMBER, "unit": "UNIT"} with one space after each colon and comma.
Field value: {"value": 8.8, "unit": "mm"}
